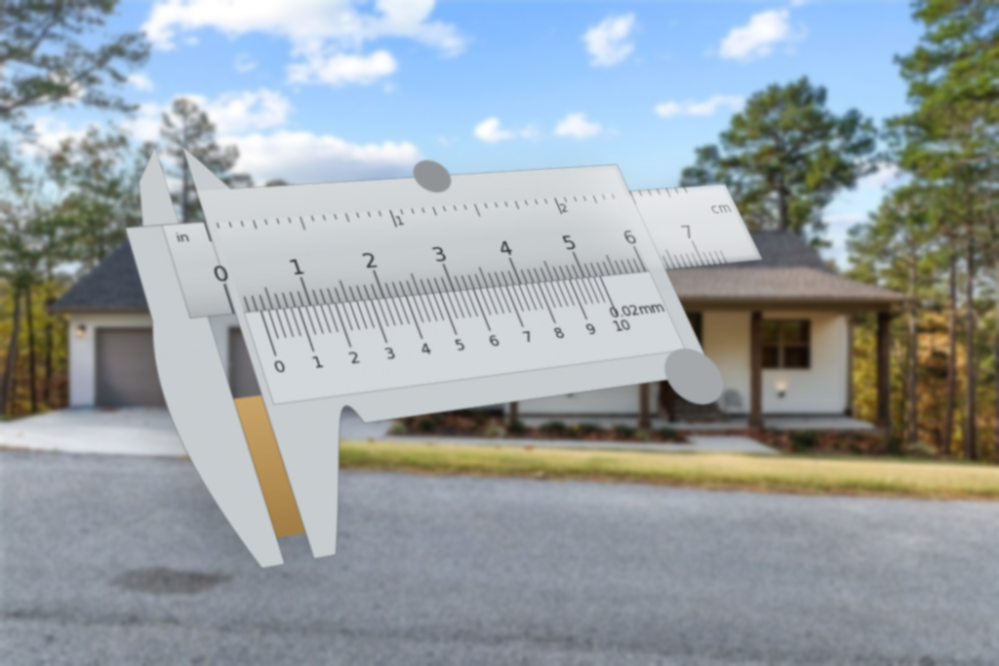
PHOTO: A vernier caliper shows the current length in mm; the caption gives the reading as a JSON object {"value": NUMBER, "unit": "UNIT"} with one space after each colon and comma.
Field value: {"value": 3.5, "unit": "mm"}
